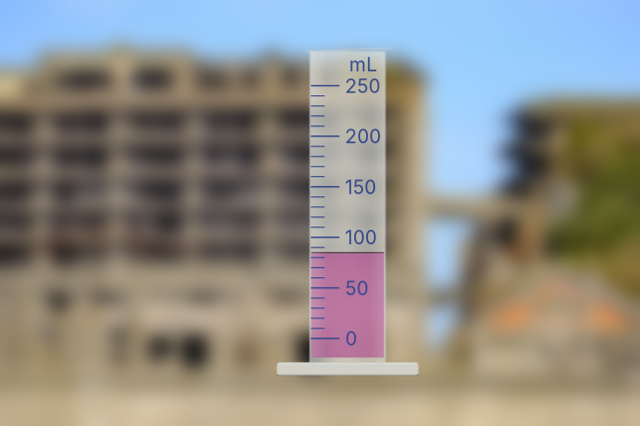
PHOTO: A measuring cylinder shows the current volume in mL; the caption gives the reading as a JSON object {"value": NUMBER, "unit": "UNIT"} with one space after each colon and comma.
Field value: {"value": 85, "unit": "mL"}
